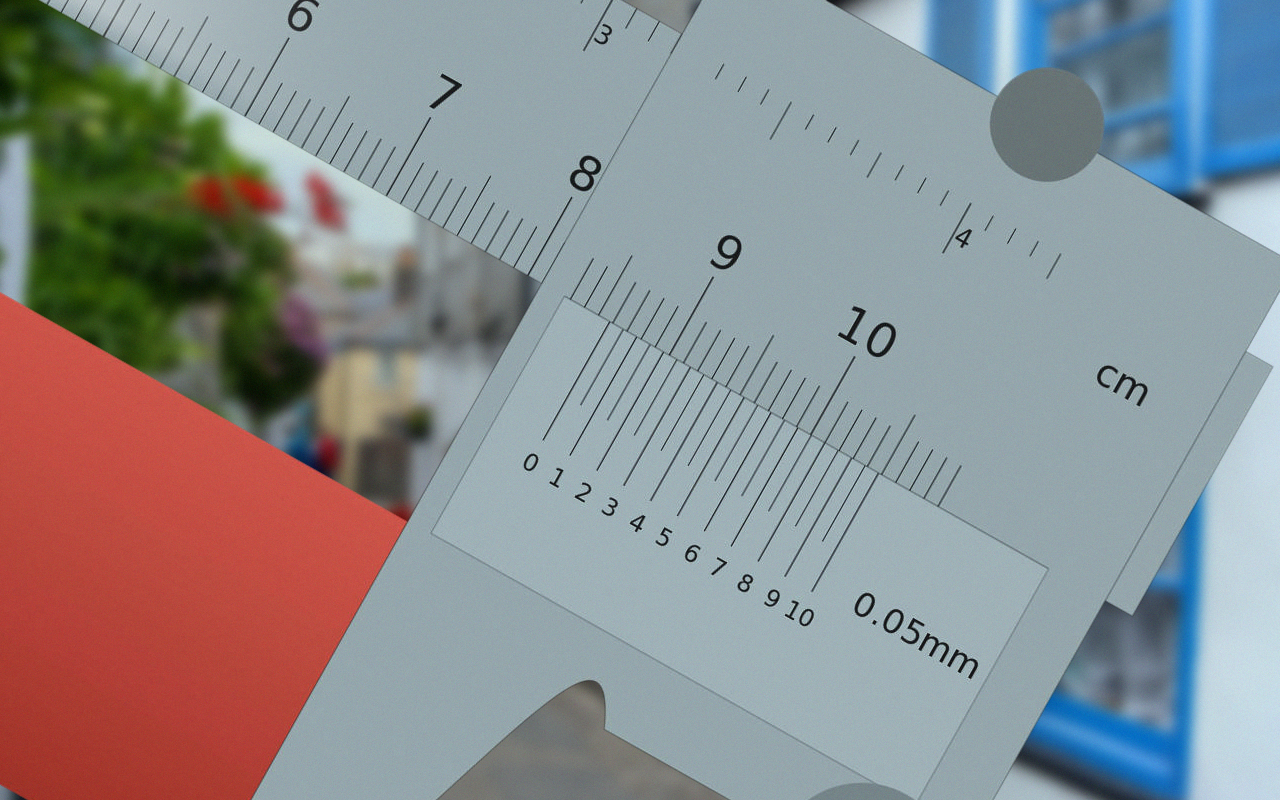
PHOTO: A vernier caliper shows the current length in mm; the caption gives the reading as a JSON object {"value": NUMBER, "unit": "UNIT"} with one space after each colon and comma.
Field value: {"value": 85.8, "unit": "mm"}
